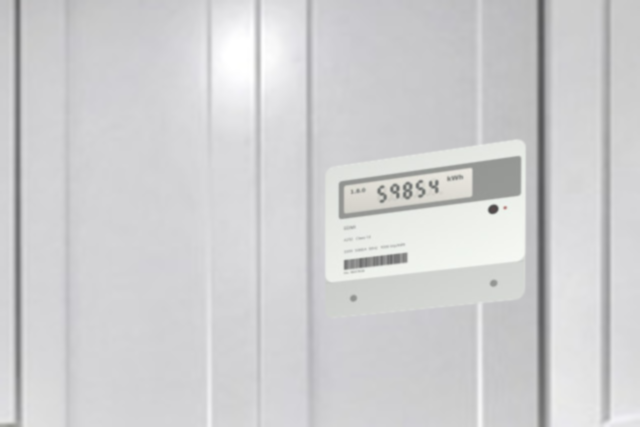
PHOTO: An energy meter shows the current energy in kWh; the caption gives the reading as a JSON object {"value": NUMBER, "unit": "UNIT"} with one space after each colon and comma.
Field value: {"value": 59854, "unit": "kWh"}
